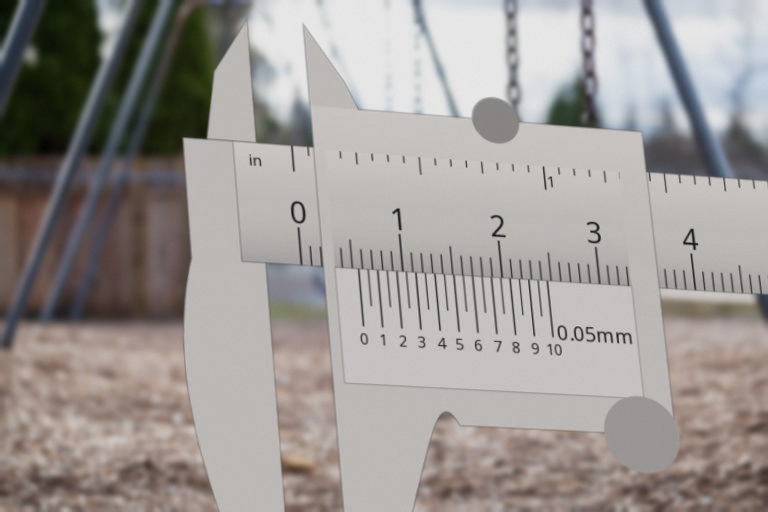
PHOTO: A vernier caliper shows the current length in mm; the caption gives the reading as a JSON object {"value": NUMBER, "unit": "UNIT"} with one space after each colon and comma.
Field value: {"value": 5.6, "unit": "mm"}
